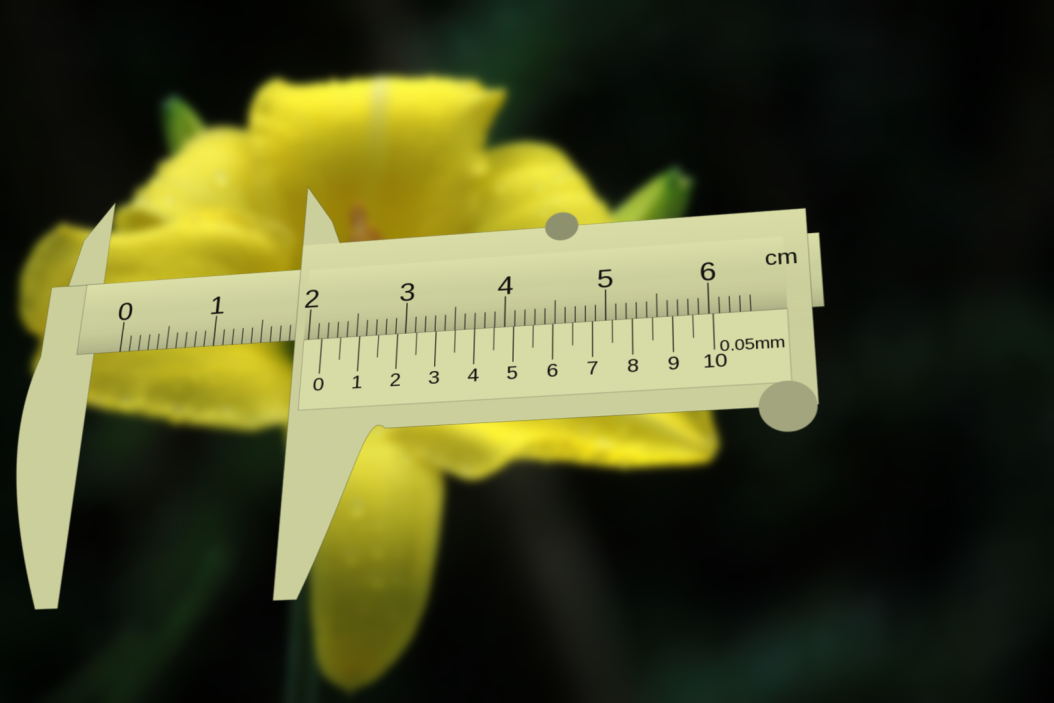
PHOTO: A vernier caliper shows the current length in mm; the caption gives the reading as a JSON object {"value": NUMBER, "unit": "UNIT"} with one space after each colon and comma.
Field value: {"value": 21.4, "unit": "mm"}
